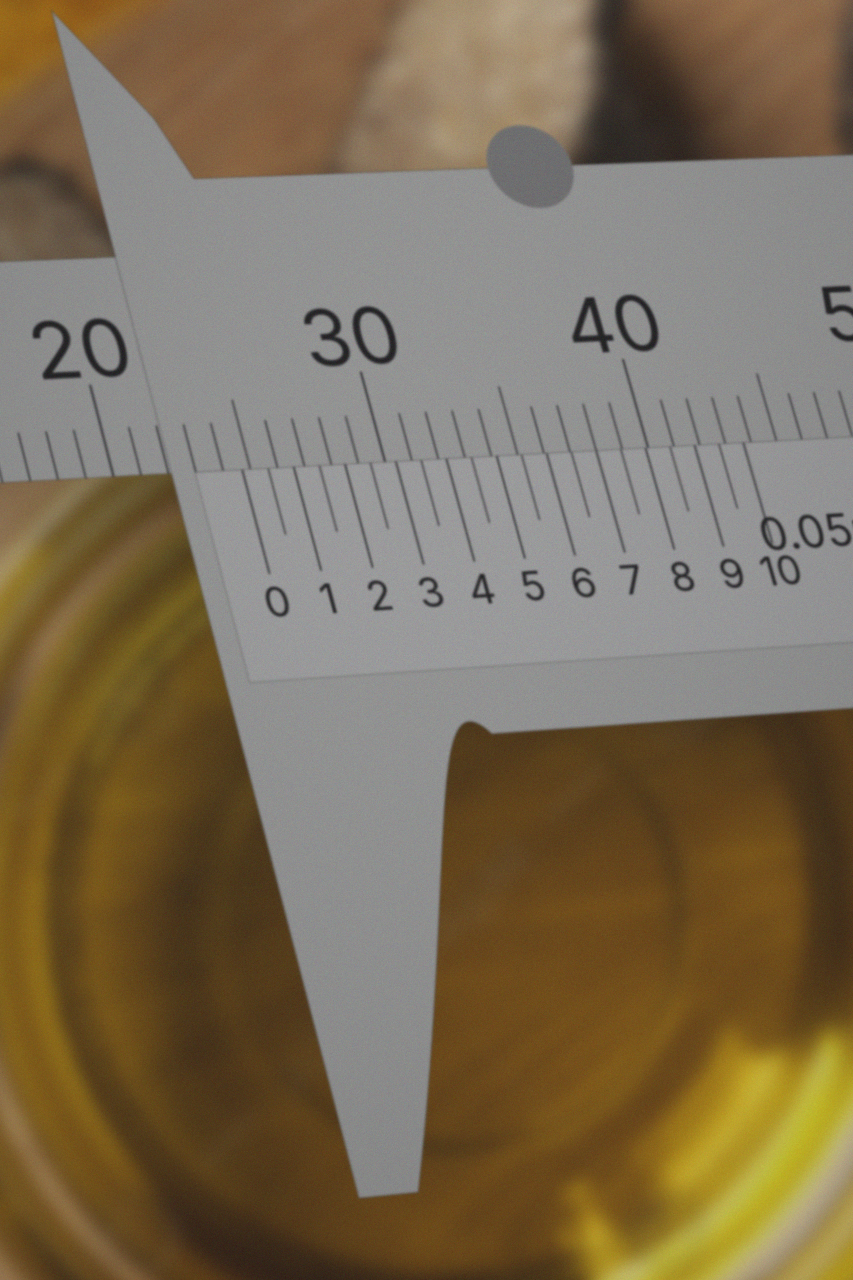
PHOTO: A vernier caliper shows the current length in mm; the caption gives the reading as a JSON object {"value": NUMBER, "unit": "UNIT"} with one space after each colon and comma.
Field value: {"value": 24.7, "unit": "mm"}
